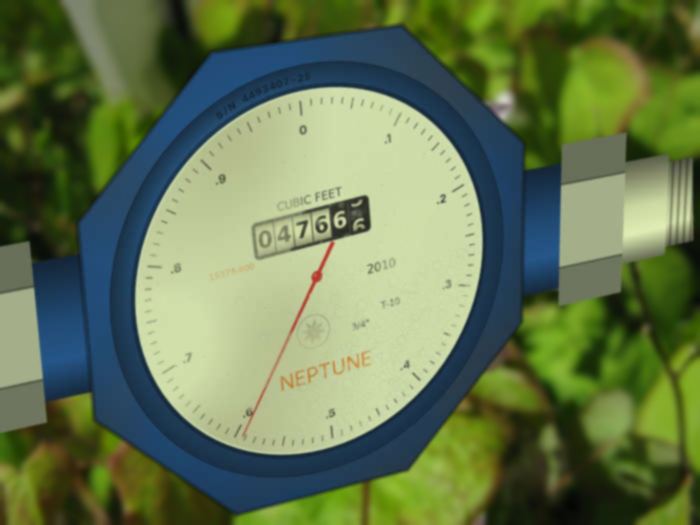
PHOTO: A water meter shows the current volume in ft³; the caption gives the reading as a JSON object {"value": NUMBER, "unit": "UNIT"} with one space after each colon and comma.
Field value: {"value": 47665.59, "unit": "ft³"}
